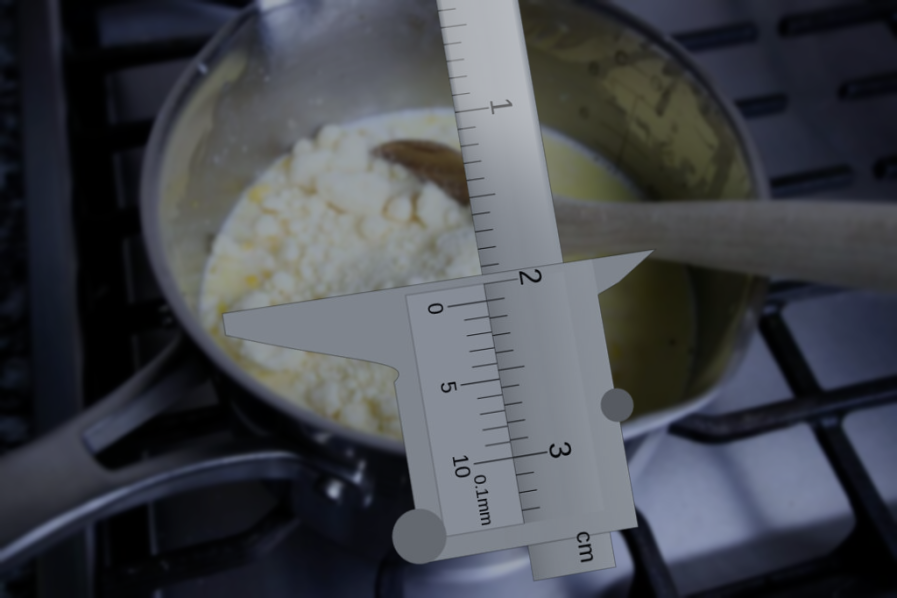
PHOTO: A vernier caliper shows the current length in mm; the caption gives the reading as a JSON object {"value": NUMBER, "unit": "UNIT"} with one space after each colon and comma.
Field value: {"value": 21.0, "unit": "mm"}
